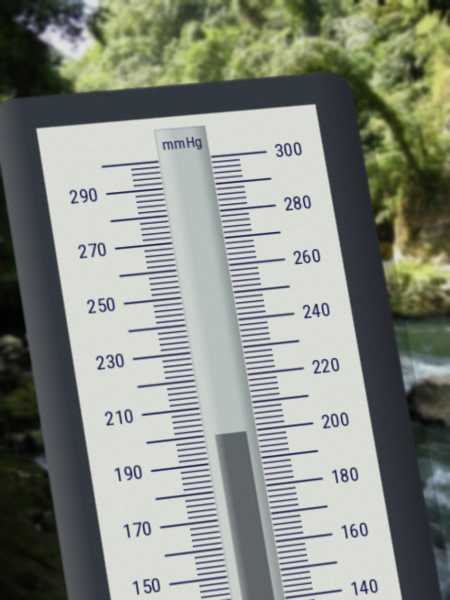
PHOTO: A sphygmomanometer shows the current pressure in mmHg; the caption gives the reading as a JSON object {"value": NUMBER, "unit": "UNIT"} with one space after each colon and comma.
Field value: {"value": 200, "unit": "mmHg"}
